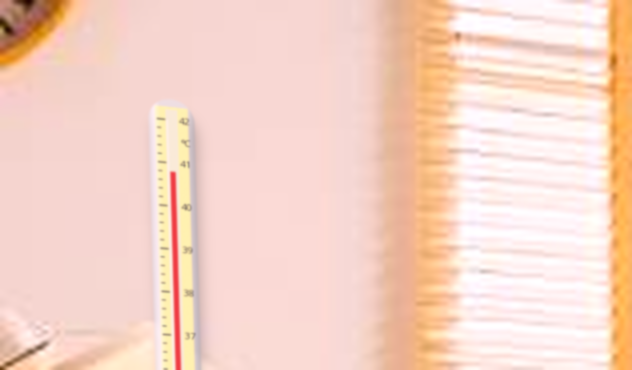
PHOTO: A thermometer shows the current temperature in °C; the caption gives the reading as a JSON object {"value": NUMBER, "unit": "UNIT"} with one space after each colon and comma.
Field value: {"value": 40.8, "unit": "°C"}
